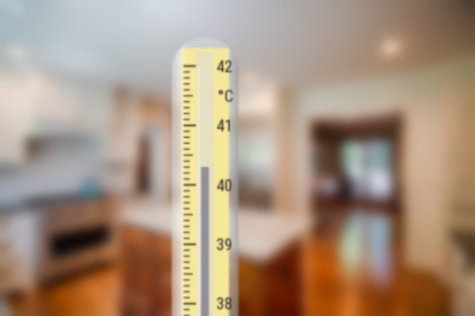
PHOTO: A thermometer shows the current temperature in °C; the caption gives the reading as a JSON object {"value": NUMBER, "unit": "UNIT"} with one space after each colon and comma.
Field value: {"value": 40.3, "unit": "°C"}
